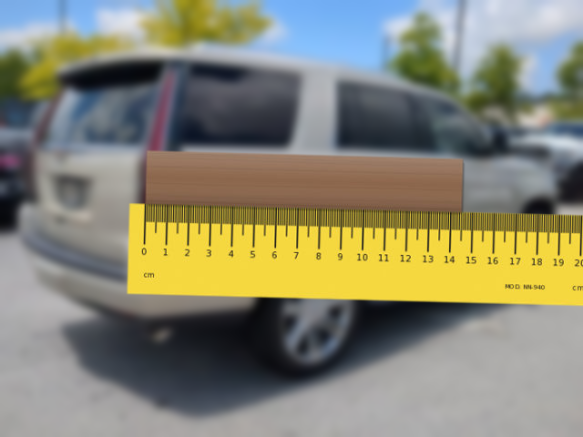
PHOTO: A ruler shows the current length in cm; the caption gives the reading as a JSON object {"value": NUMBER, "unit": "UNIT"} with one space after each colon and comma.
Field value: {"value": 14.5, "unit": "cm"}
